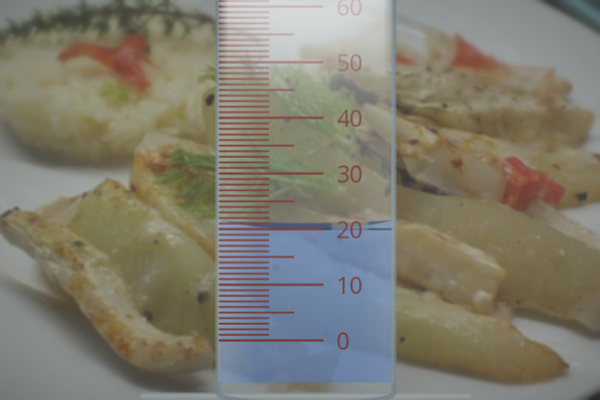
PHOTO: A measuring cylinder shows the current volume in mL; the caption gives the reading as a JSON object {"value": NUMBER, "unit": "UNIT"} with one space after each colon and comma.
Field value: {"value": 20, "unit": "mL"}
